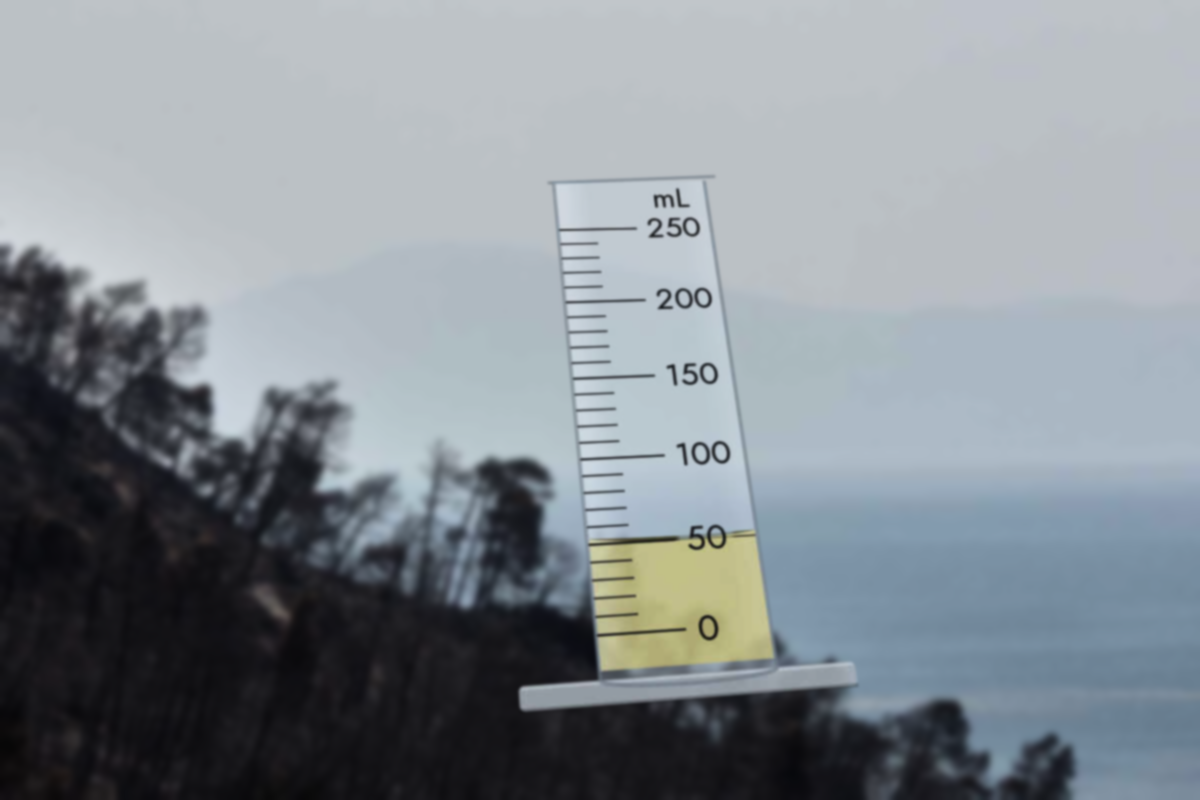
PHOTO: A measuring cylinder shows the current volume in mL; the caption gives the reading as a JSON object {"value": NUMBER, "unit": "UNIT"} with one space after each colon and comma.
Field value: {"value": 50, "unit": "mL"}
